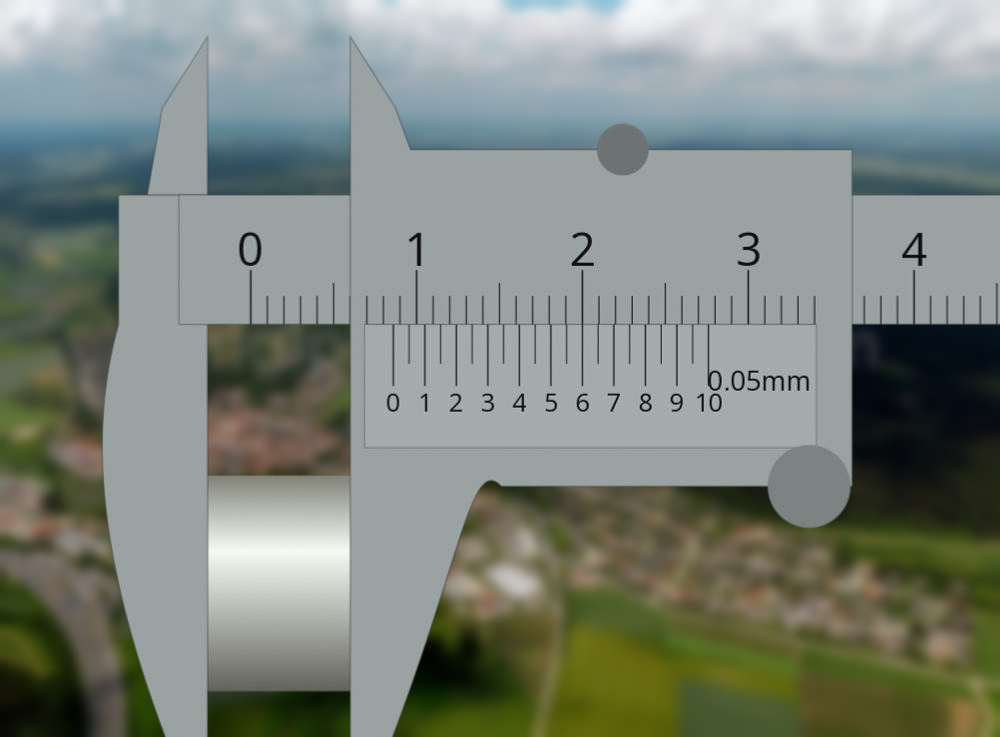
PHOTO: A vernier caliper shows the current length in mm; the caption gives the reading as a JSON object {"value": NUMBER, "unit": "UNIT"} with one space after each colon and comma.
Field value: {"value": 8.6, "unit": "mm"}
